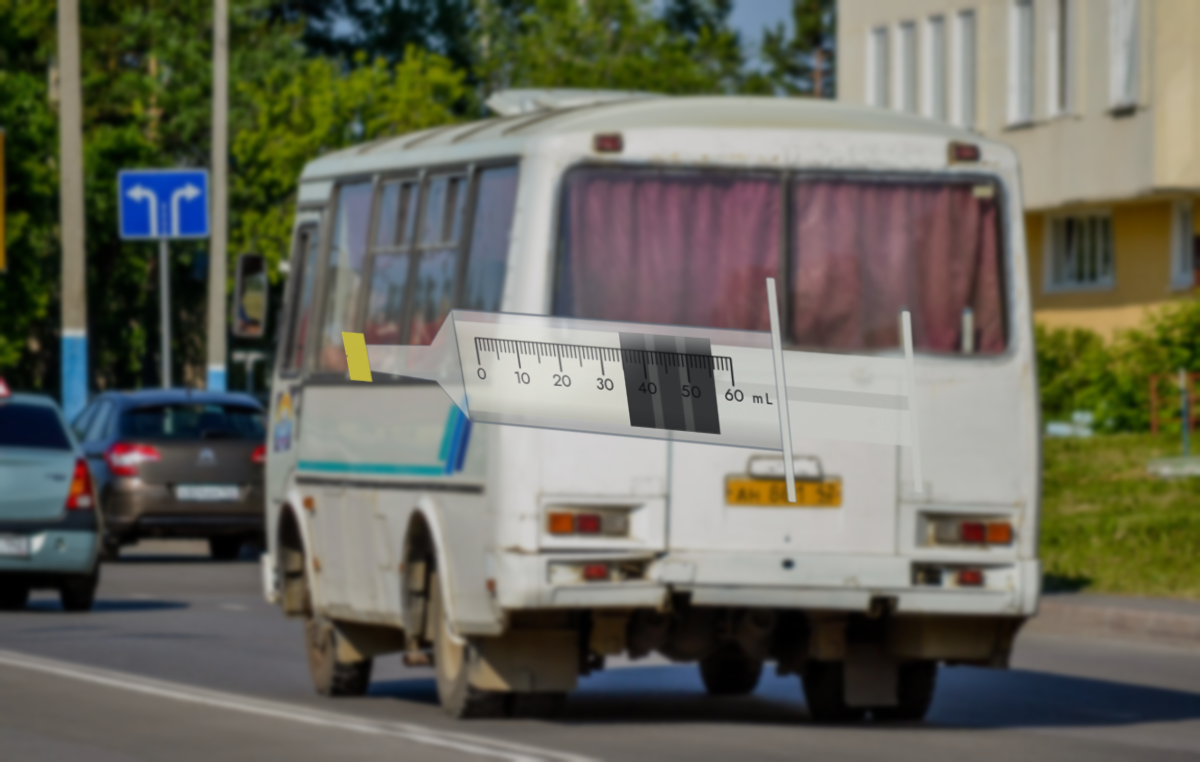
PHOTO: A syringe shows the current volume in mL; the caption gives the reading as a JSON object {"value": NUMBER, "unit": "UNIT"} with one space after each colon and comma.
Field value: {"value": 35, "unit": "mL"}
